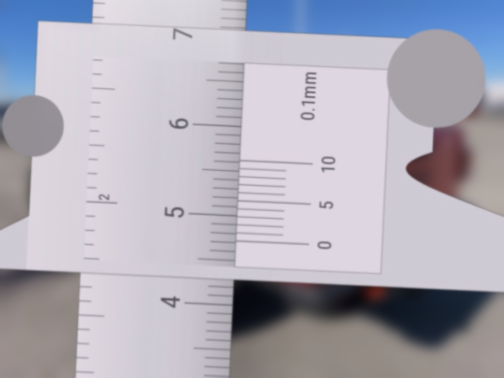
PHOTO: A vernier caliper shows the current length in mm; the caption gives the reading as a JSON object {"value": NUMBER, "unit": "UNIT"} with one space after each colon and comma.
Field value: {"value": 47.2, "unit": "mm"}
